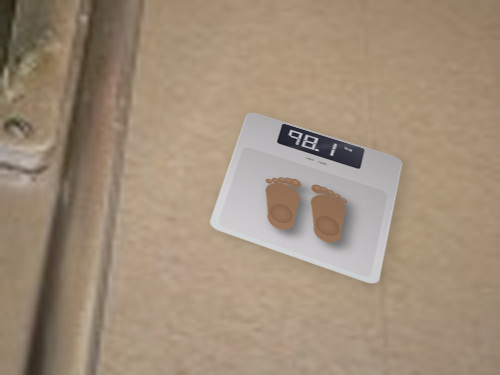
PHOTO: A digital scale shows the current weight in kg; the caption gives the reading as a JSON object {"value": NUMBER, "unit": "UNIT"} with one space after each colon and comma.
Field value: {"value": 98.1, "unit": "kg"}
